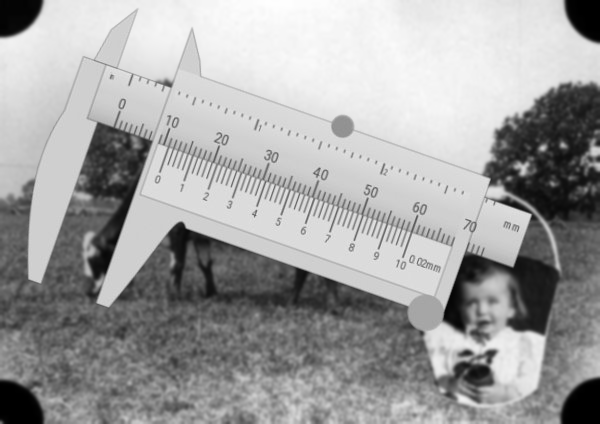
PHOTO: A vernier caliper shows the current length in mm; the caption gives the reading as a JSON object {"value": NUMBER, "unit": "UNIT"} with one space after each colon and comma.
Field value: {"value": 11.0, "unit": "mm"}
